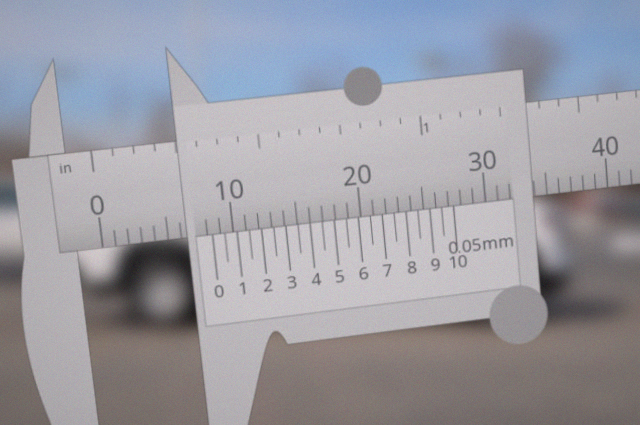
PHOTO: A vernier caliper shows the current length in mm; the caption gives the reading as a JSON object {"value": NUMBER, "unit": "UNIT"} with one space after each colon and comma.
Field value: {"value": 8.4, "unit": "mm"}
